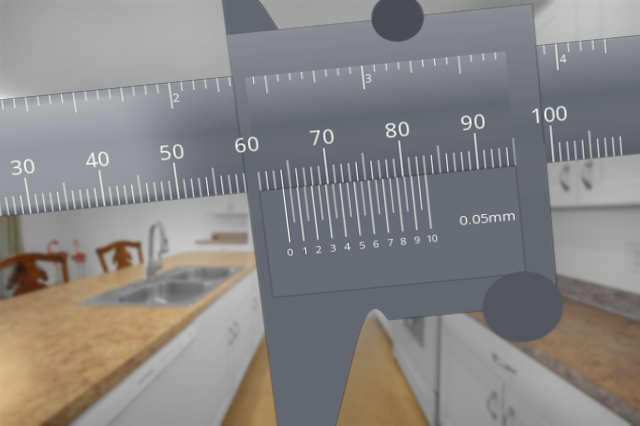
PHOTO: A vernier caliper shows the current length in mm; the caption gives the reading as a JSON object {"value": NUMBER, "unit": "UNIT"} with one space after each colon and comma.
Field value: {"value": 64.0, "unit": "mm"}
